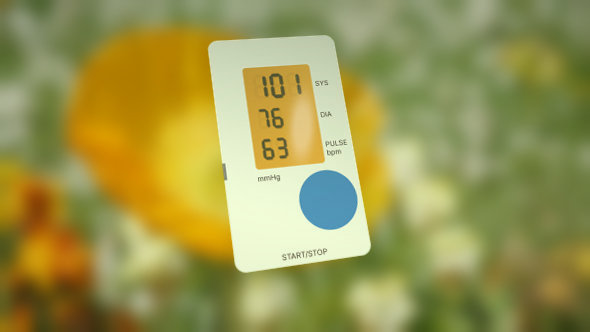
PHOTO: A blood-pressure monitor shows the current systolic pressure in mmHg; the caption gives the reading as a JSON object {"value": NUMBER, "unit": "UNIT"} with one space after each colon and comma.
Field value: {"value": 101, "unit": "mmHg"}
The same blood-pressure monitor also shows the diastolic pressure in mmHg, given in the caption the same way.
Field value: {"value": 76, "unit": "mmHg"}
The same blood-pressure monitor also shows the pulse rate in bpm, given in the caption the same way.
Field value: {"value": 63, "unit": "bpm"}
